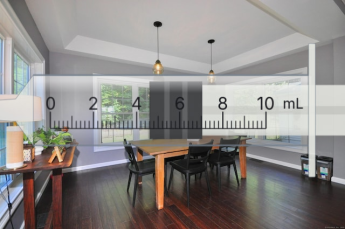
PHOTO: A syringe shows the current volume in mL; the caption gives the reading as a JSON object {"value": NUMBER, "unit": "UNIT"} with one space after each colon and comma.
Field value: {"value": 4.6, "unit": "mL"}
